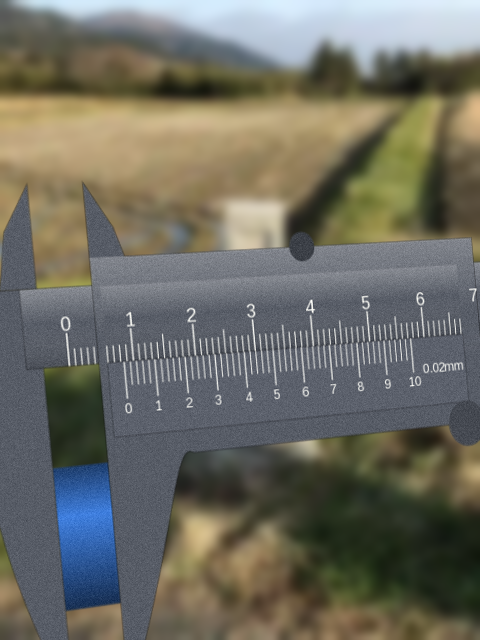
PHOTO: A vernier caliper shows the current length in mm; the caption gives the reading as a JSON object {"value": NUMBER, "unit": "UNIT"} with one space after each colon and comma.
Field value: {"value": 8.5, "unit": "mm"}
